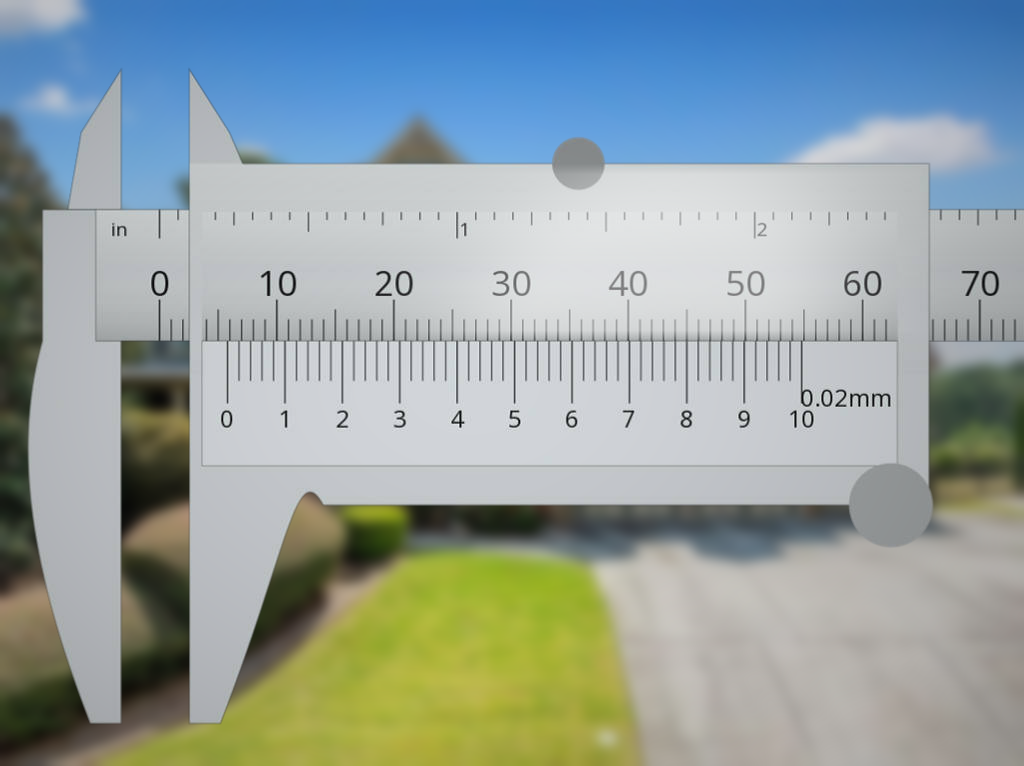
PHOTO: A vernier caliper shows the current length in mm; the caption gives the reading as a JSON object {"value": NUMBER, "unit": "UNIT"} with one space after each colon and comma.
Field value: {"value": 5.8, "unit": "mm"}
